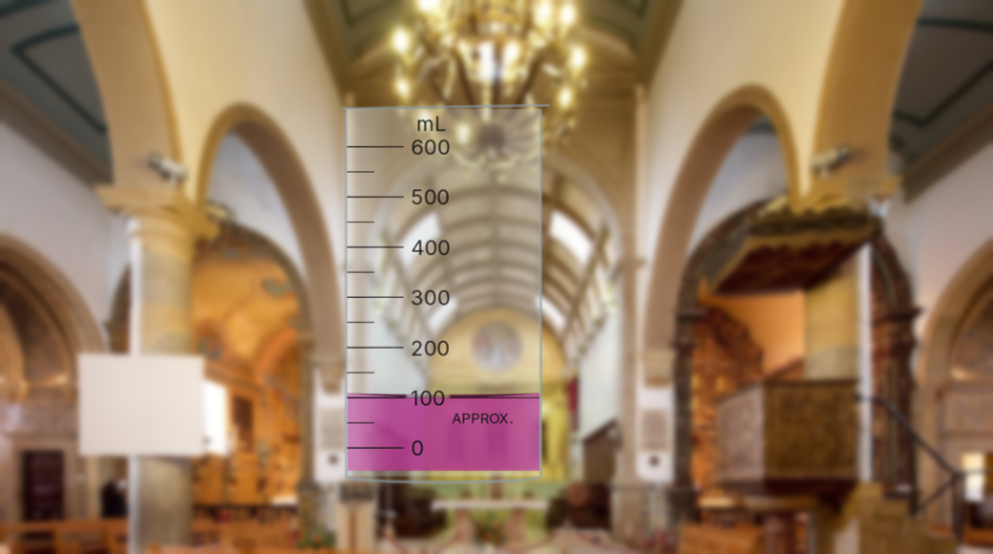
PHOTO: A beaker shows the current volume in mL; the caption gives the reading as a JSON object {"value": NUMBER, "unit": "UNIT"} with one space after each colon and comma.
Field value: {"value": 100, "unit": "mL"}
